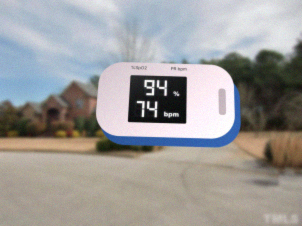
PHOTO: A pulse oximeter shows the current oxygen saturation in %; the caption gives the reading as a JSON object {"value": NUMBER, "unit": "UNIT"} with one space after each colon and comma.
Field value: {"value": 94, "unit": "%"}
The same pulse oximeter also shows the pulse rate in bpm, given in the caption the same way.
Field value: {"value": 74, "unit": "bpm"}
